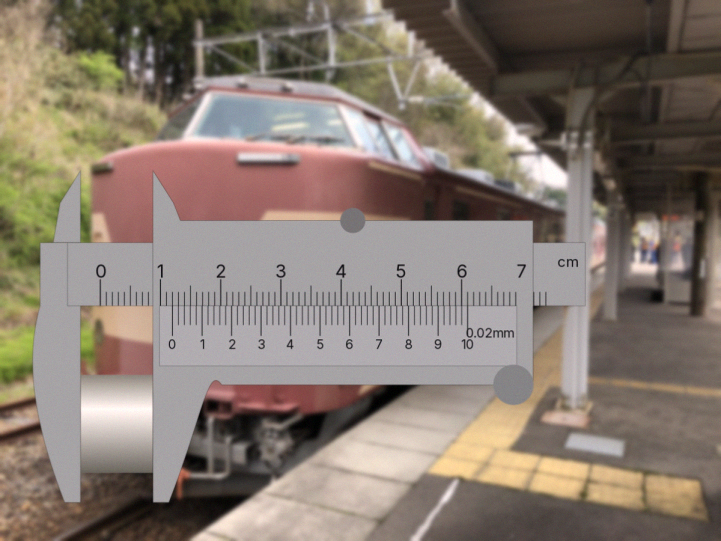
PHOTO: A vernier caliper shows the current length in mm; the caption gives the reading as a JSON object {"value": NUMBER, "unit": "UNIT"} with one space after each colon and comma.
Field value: {"value": 12.0, "unit": "mm"}
